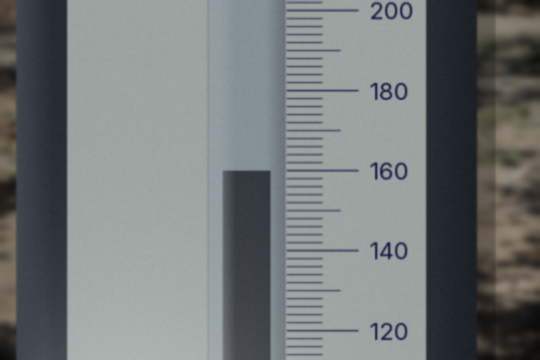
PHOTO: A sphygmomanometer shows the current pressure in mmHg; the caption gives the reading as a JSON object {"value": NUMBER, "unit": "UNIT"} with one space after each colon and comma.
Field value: {"value": 160, "unit": "mmHg"}
